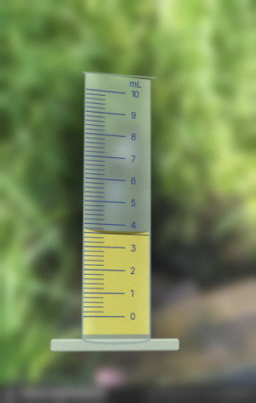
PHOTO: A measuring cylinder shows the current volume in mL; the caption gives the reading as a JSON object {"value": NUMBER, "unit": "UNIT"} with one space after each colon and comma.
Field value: {"value": 3.6, "unit": "mL"}
